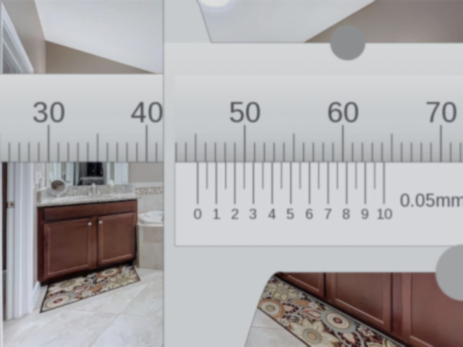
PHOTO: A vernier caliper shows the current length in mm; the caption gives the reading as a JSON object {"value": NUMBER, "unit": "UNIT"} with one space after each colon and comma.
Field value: {"value": 45.2, "unit": "mm"}
